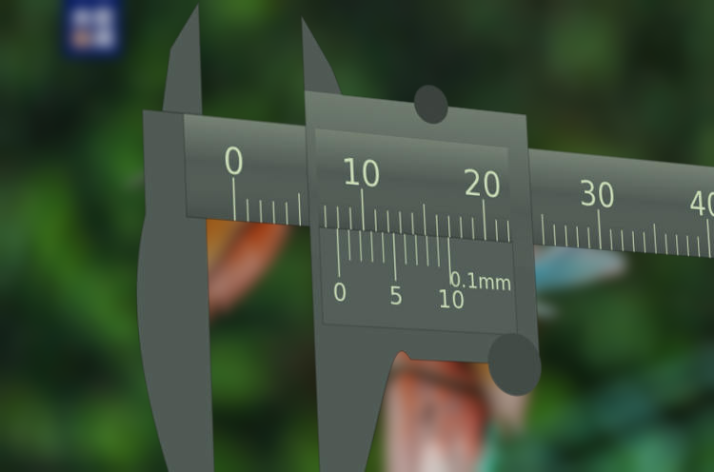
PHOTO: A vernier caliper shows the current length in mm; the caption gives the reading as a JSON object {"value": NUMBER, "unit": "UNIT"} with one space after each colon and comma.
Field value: {"value": 7.9, "unit": "mm"}
